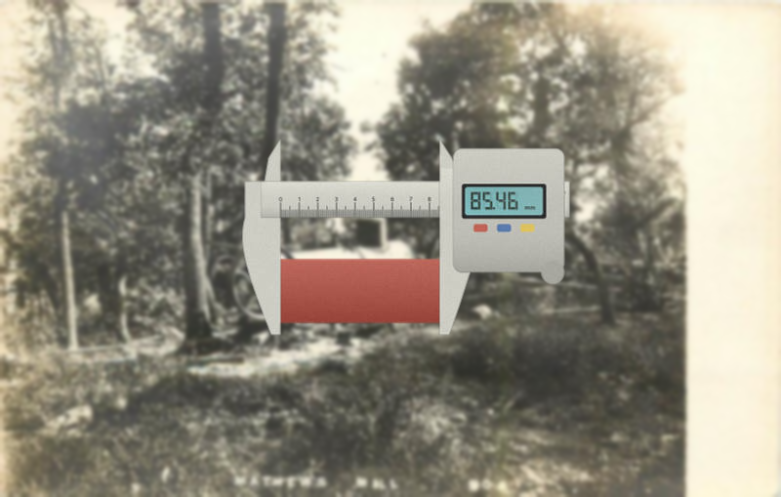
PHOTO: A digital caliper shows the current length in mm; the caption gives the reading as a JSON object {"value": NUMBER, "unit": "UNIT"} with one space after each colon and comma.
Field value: {"value": 85.46, "unit": "mm"}
